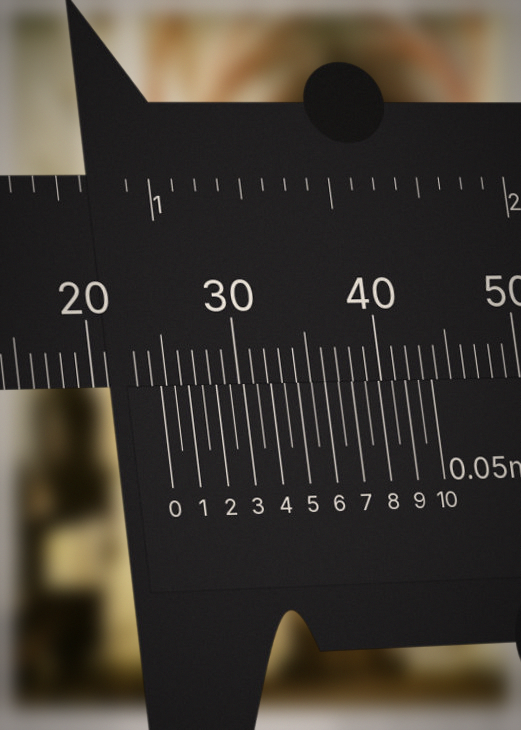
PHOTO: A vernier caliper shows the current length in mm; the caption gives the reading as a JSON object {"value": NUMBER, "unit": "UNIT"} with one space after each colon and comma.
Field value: {"value": 24.6, "unit": "mm"}
